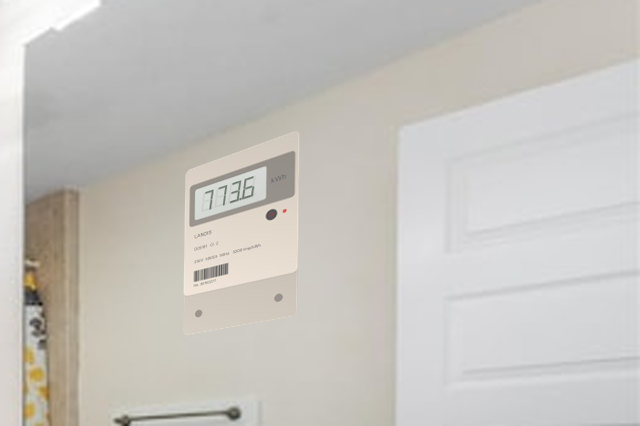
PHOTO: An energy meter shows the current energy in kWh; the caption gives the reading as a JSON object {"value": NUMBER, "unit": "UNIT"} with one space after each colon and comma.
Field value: {"value": 773.6, "unit": "kWh"}
